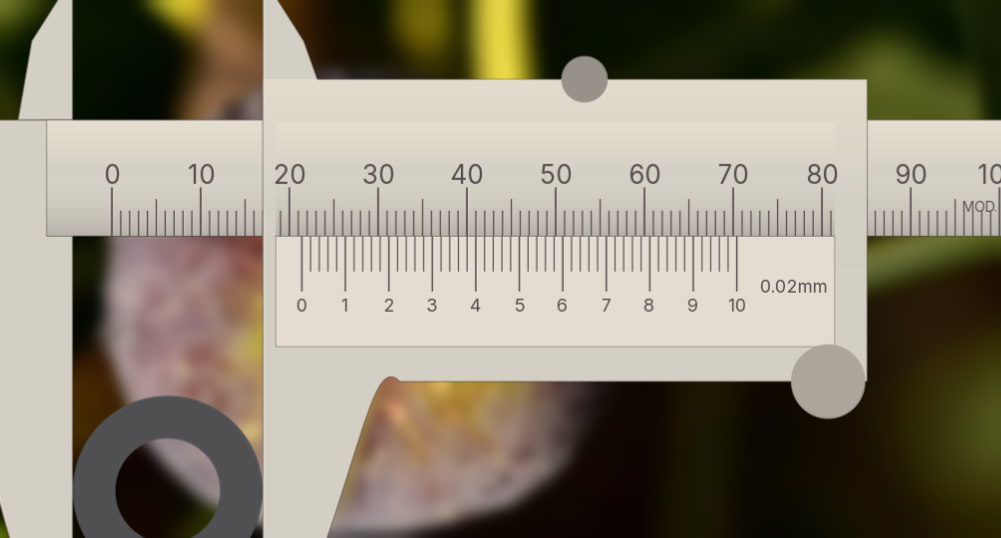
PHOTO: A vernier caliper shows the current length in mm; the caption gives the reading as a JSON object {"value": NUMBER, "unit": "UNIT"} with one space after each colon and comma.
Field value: {"value": 21.4, "unit": "mm"}
